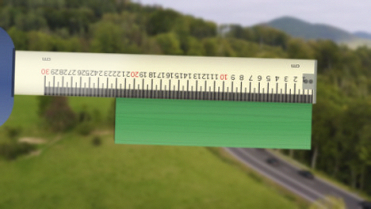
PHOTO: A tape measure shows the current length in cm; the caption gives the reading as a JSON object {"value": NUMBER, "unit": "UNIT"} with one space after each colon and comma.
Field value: {"value": 22, "unit": "cm"}
